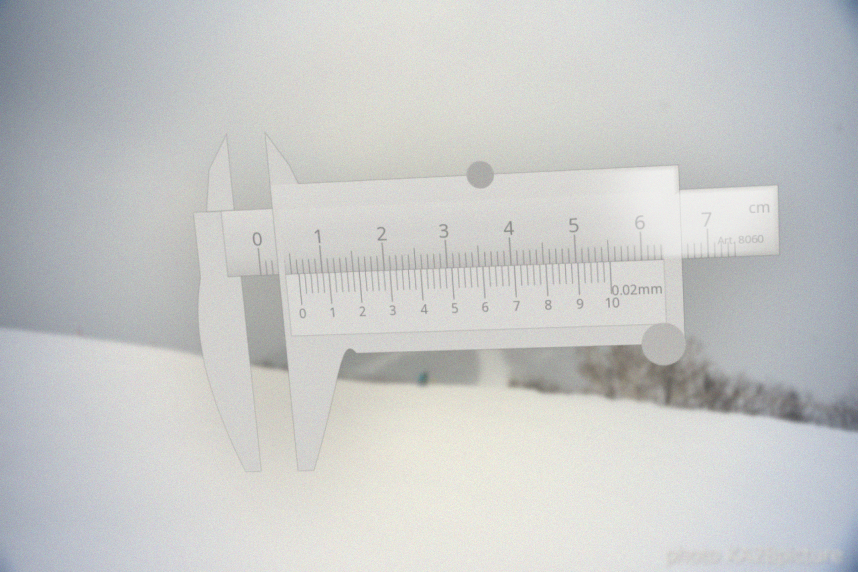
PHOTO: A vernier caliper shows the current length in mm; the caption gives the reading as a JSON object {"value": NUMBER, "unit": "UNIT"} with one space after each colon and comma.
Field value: {"value": 6.2, "unit": "mm"}
